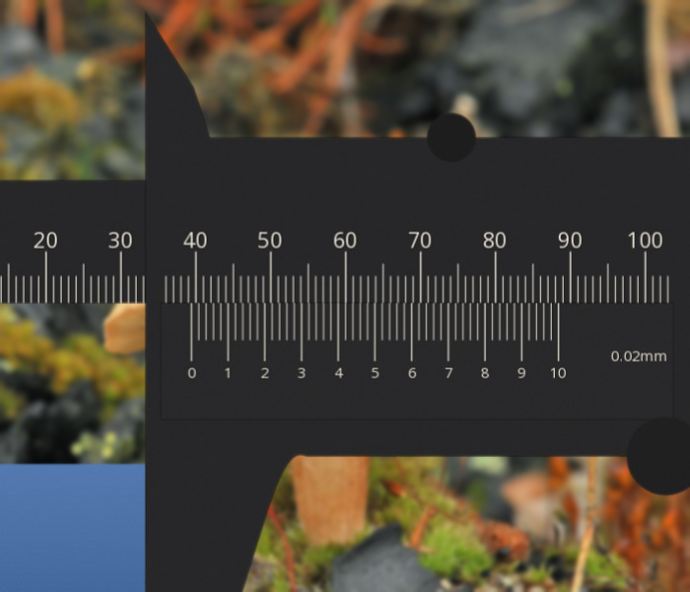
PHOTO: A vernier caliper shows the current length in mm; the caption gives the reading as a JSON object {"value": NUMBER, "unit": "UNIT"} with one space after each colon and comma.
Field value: {"value": 39.4, "unit": "mm"}
